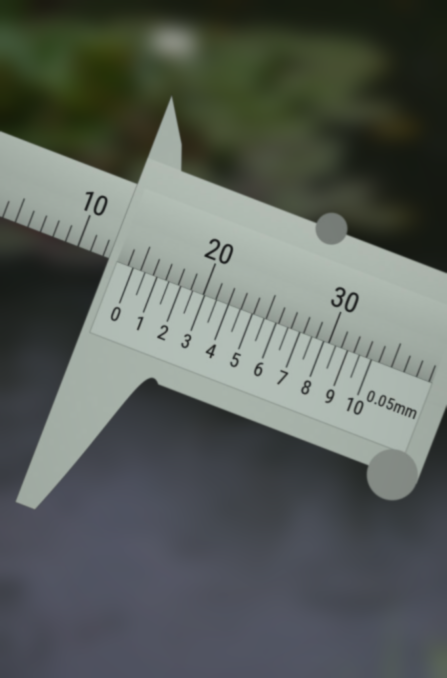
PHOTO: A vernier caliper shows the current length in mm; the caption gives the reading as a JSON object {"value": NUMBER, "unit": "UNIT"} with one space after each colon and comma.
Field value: {"value": 14.4, "unit": "mm"}
